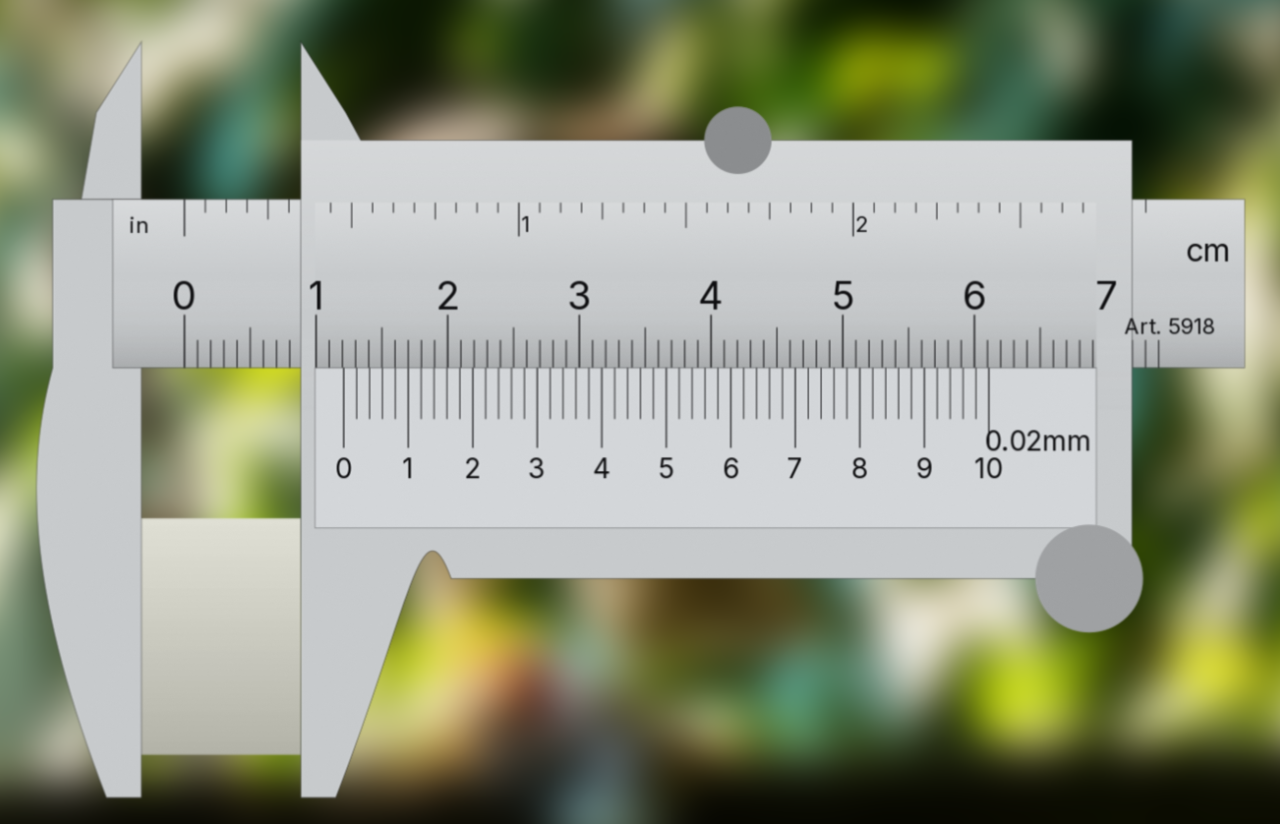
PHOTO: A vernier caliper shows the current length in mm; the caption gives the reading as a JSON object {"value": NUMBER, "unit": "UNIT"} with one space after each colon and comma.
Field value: {"value": 12.1, "unit": "mm"}
